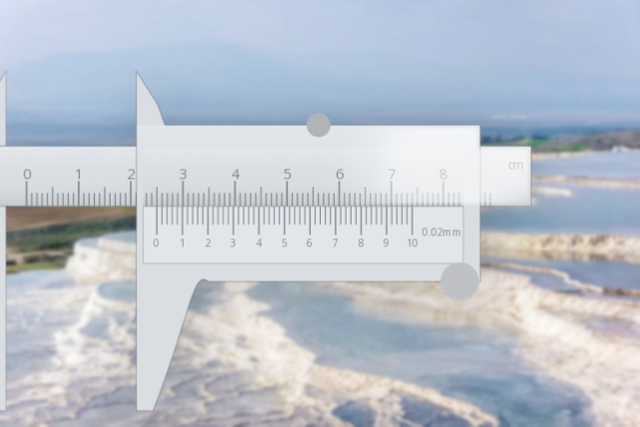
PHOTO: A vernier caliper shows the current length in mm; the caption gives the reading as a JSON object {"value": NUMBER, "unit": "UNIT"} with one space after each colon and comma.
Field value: {"value": 25.0, "unit": "mm"}
